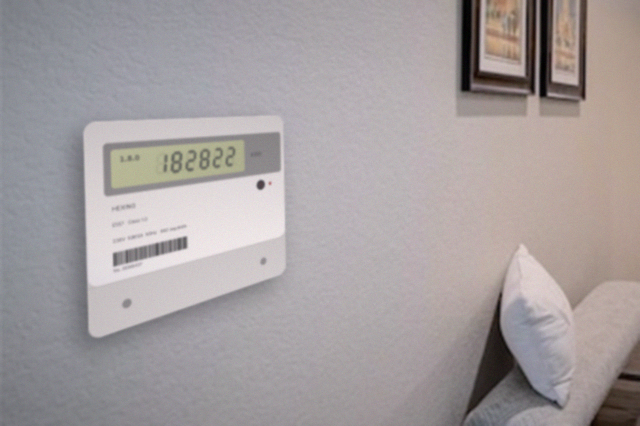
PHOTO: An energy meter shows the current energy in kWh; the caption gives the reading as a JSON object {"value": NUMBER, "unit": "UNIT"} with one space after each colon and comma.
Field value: {"value": 182822, "unit": "kWh"}
